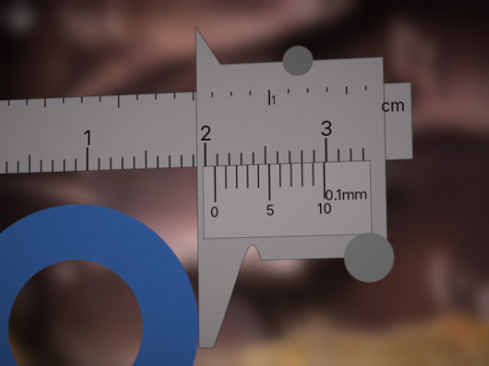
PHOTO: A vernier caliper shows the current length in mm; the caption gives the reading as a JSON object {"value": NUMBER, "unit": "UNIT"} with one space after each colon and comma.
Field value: {"value": 20.8, "unit": "mm"}
